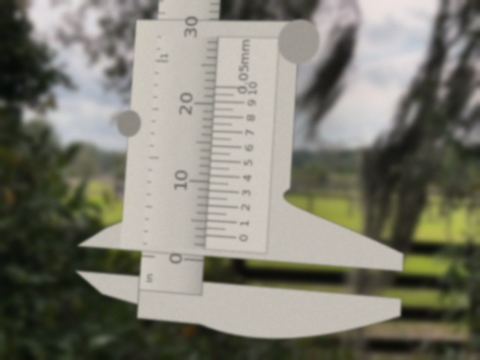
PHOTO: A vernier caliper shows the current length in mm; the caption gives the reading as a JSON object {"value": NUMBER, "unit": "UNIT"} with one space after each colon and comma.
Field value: {"value": 3.2, "unit": "mm"}
